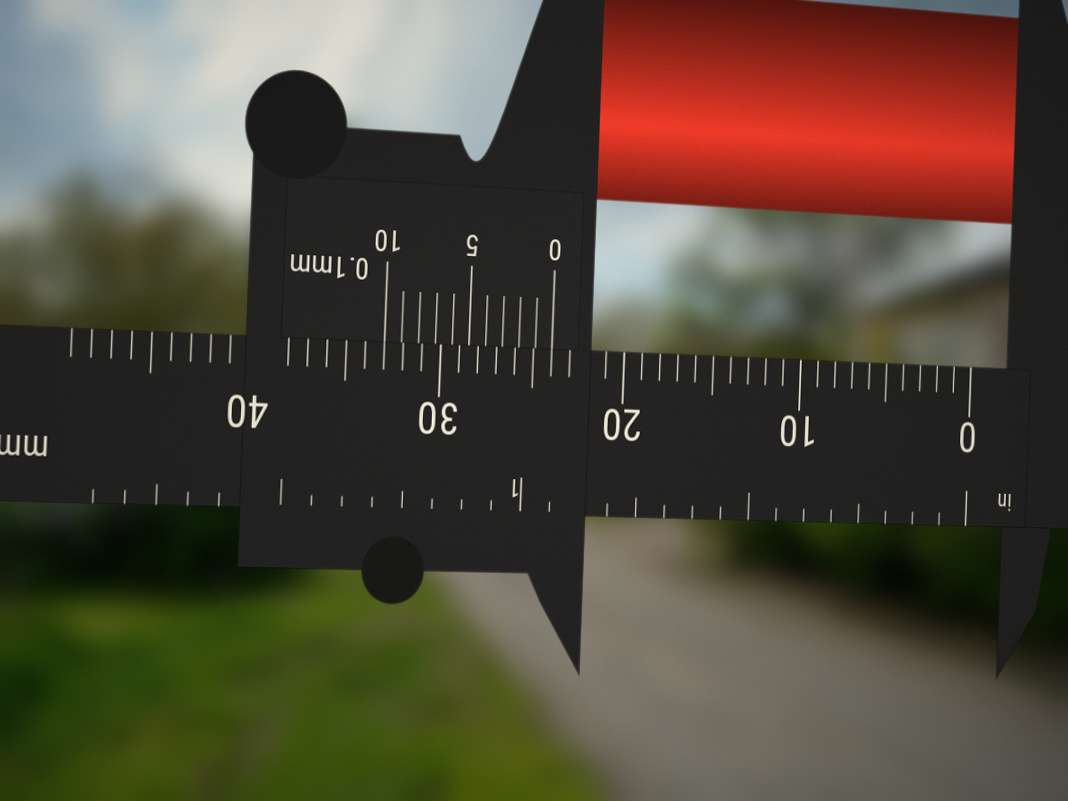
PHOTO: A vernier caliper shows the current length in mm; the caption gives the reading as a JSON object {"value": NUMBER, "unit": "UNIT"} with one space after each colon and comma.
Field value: {"value": 24.0, "unit": "mm"}
